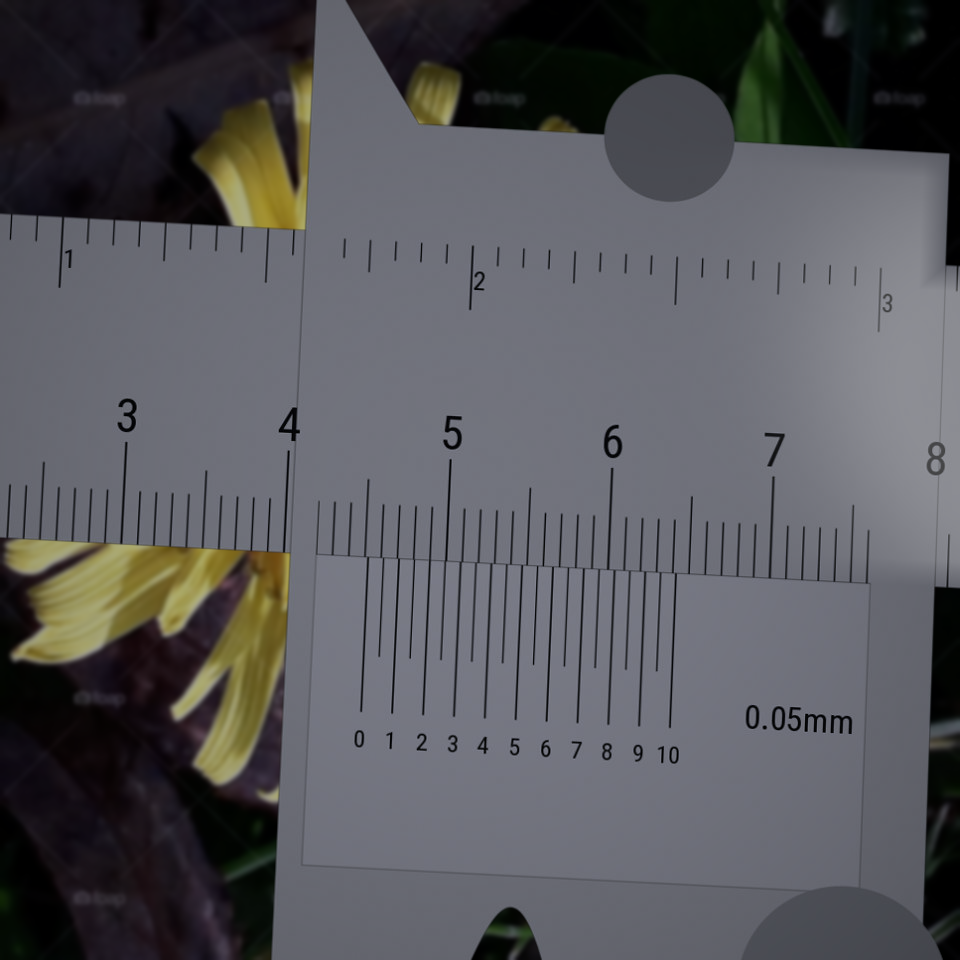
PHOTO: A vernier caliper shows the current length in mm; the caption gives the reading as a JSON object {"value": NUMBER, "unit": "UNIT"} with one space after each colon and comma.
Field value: {"value": 45.2, "unit": "mm"}
